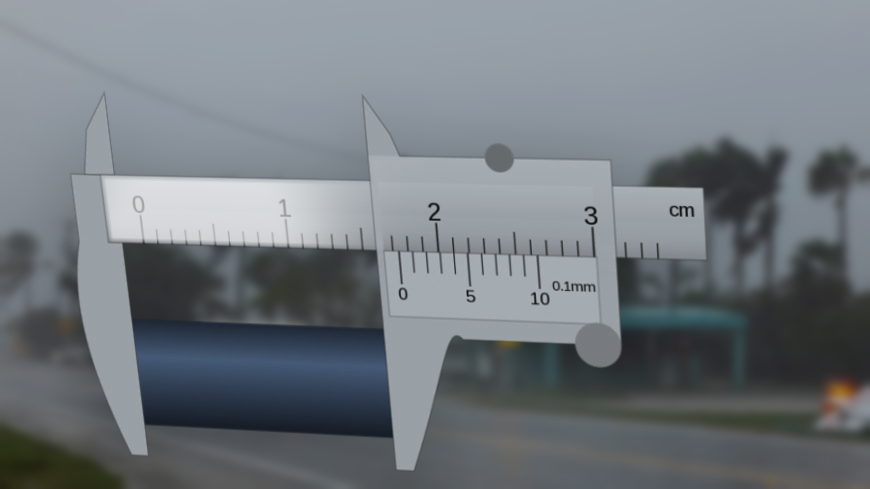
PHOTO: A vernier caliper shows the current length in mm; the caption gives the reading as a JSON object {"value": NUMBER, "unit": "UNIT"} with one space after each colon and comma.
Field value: {"value": 17.4, "unit": "mm"}
